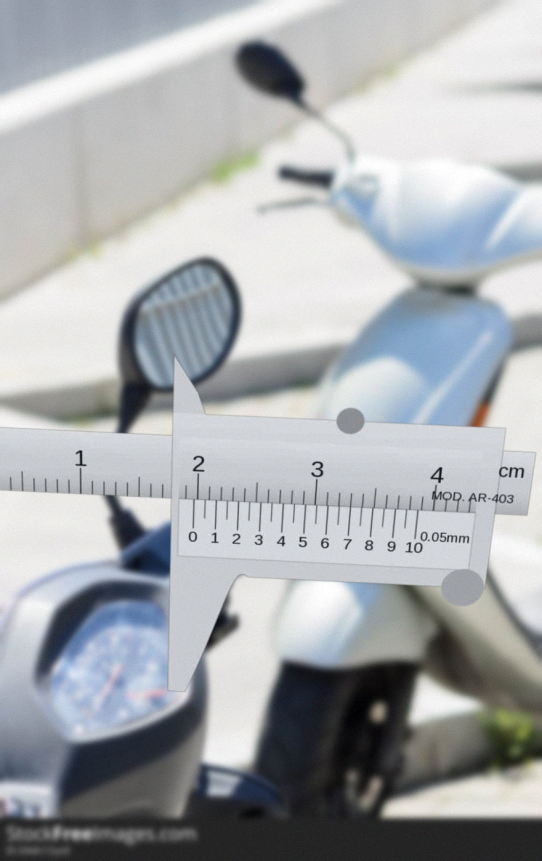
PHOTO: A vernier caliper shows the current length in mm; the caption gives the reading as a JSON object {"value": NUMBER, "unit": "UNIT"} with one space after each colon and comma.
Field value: {"value": 19.7, "unit": "mm"}
